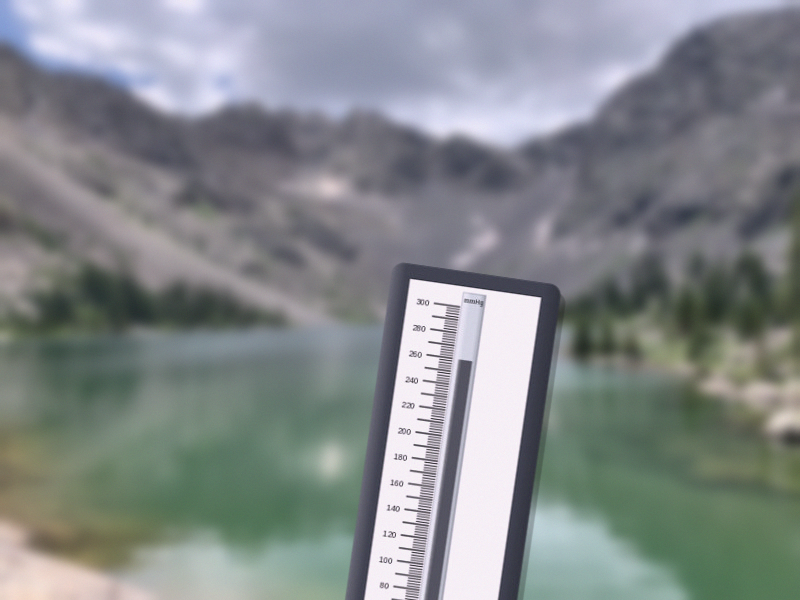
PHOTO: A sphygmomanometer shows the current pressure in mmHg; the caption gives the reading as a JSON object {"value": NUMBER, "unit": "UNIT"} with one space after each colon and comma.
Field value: {"value": 260, "unit": "mmHg"}
